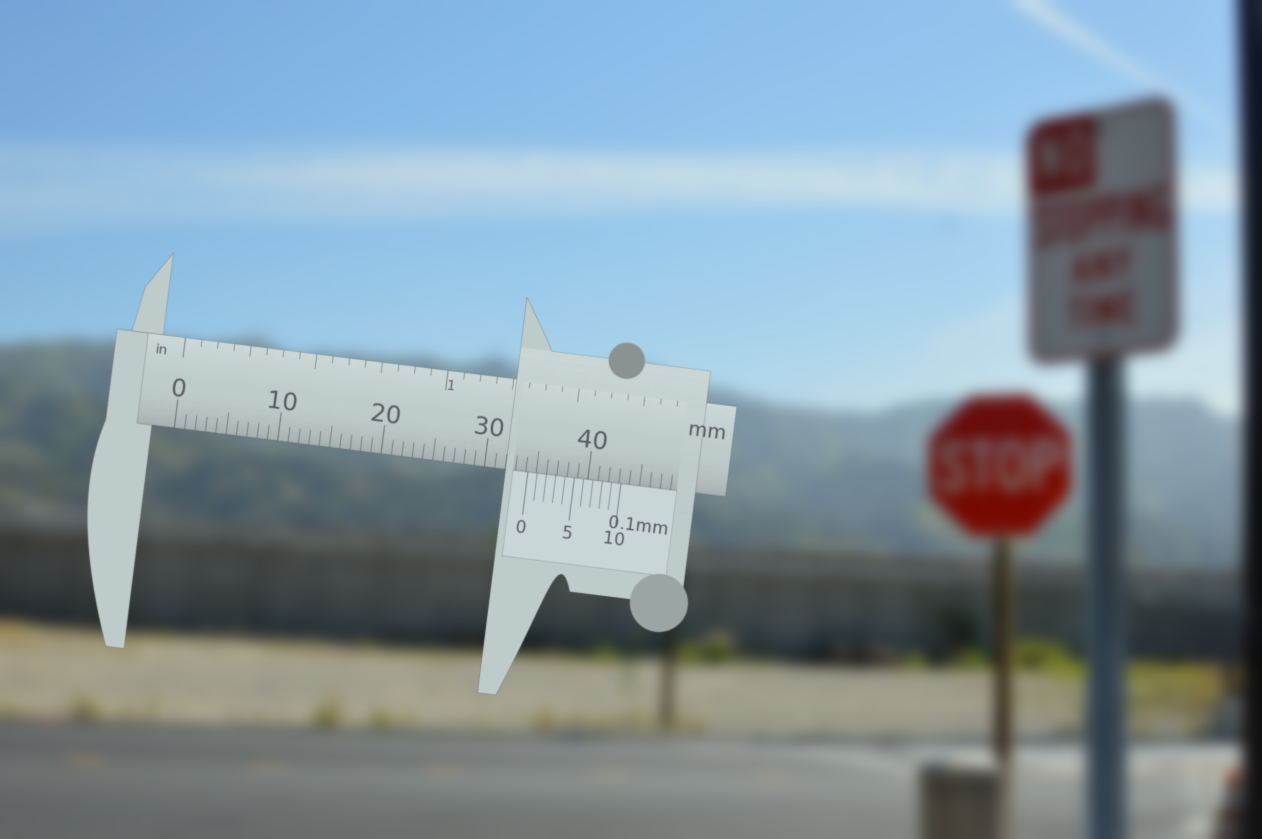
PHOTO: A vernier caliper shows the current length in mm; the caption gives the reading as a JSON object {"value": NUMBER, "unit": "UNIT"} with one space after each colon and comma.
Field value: {"value": 34.2, "unit": "mm"}
